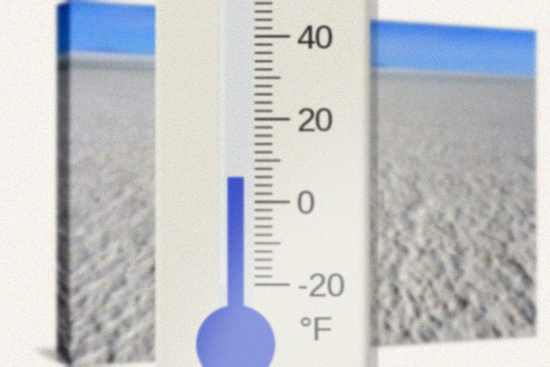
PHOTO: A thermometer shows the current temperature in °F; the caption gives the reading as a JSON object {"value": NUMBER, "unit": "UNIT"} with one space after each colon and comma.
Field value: {"value": 6, "unit": "°F"}
